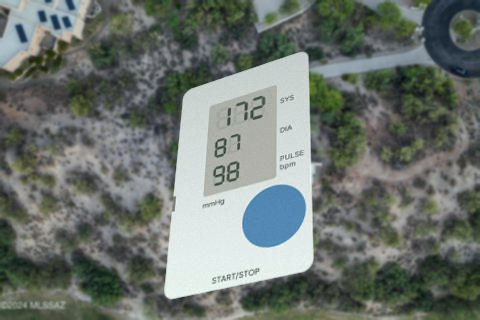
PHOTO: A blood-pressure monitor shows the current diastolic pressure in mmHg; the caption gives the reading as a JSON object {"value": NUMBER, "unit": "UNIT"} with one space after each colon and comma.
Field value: {"value": 87, "unit": "mmHg"}
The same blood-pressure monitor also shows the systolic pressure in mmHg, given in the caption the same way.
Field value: {"value": 172, "unit": "mmHg"}
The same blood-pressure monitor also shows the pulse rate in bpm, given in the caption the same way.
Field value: {"value": 98, "unit": "bpm"}
